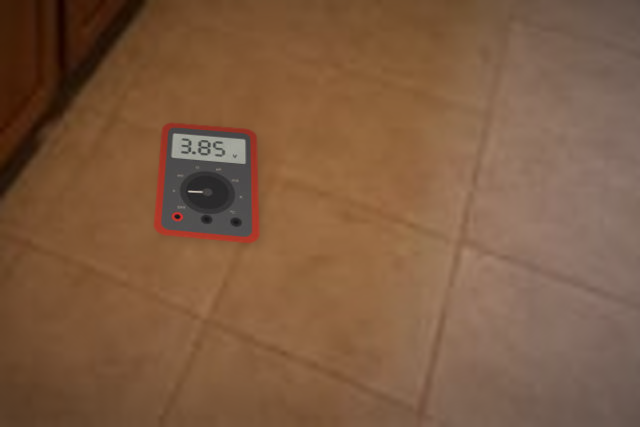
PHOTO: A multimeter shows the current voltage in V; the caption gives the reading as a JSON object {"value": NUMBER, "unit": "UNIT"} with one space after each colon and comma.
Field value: {"value": 3.85, "unit": "V"}
